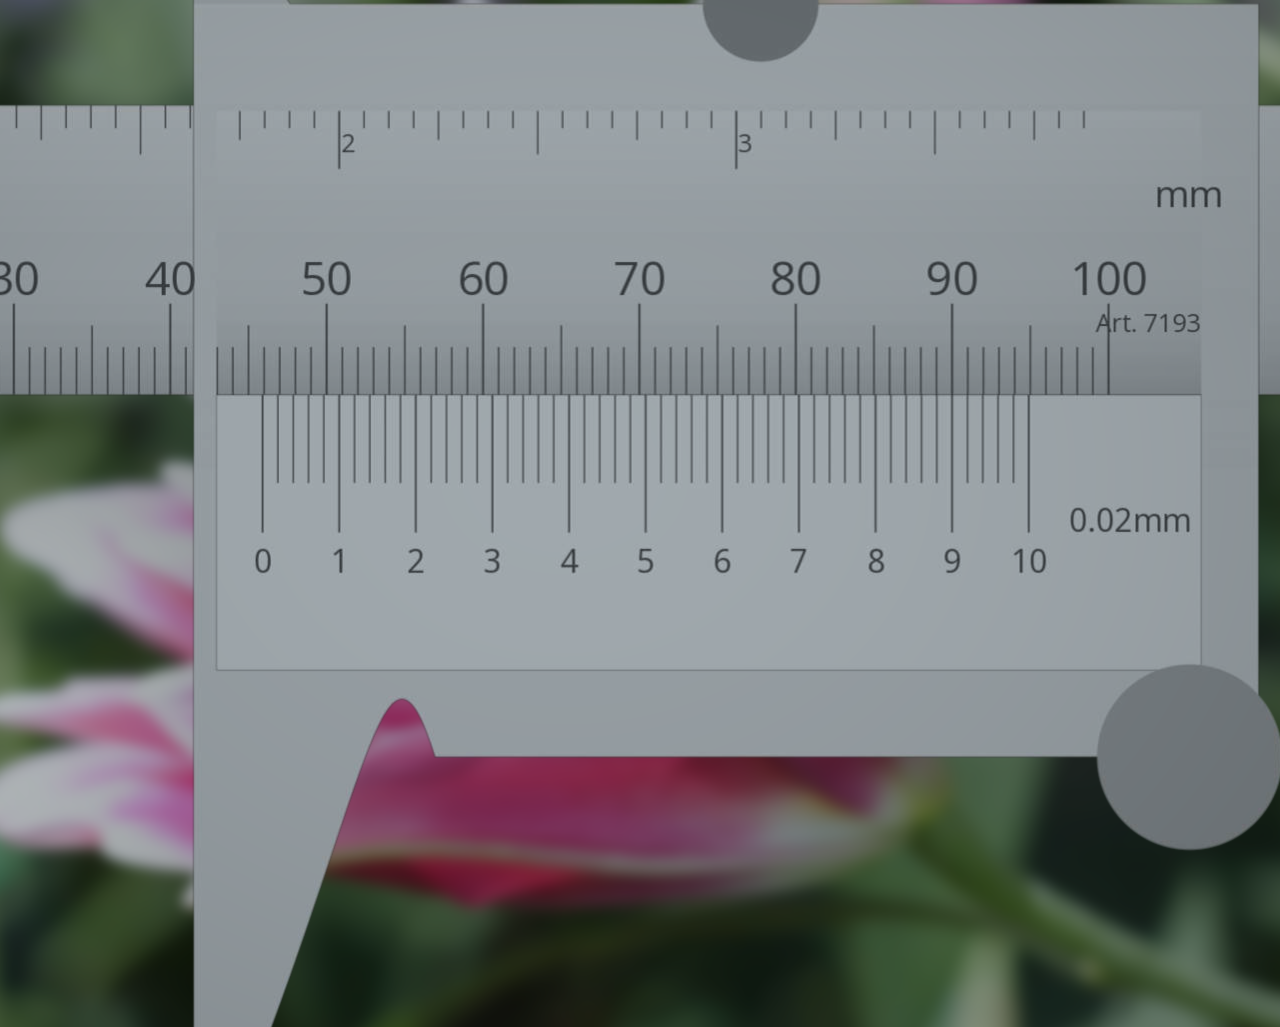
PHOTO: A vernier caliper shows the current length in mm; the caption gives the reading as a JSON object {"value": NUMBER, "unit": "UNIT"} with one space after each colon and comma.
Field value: {"value": 45.9, "unit": "mm"}
